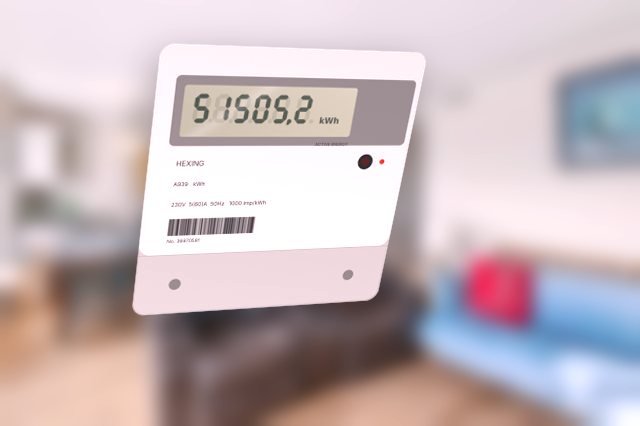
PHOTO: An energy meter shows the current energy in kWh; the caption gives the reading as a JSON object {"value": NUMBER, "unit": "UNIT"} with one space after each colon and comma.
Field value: {"value": 51505.2, "unit": "kWh"}
